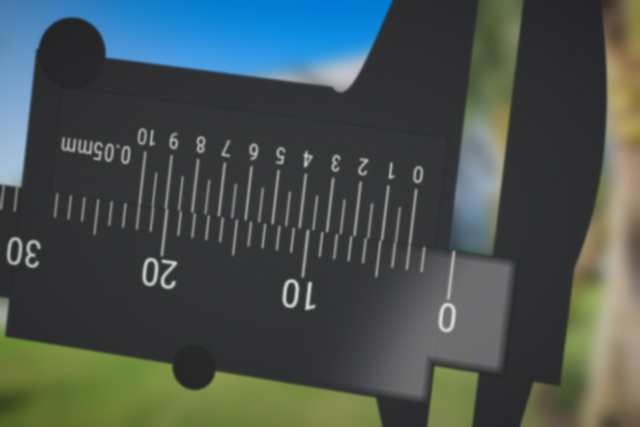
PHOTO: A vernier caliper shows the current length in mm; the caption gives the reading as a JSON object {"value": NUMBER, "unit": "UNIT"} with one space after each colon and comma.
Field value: {"value": 3.0, "unit": "mm"}
